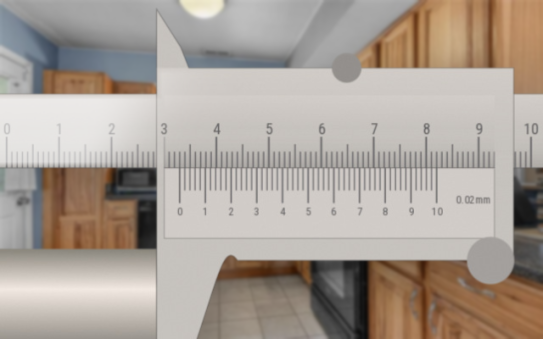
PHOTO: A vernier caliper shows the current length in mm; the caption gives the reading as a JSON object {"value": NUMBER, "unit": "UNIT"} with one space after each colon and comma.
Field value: {"value": 33.0, "unit": "mm"}
